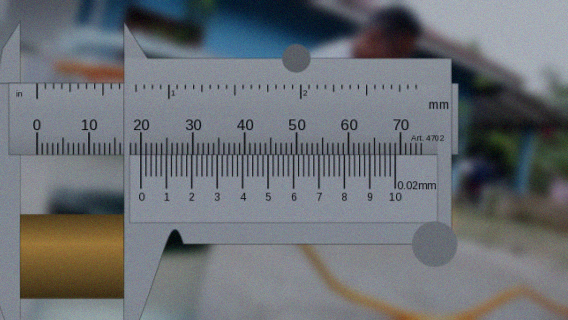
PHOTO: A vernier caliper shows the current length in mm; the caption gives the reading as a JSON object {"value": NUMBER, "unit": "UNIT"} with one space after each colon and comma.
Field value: {"value": 20.0, "unit": "mm"}
